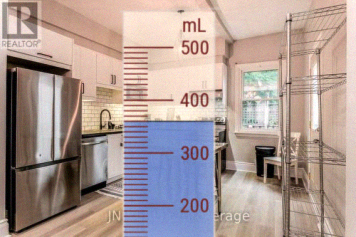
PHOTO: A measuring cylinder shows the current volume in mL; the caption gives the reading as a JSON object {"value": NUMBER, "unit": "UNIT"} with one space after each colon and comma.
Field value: {"value": 360, "unit": "mL"}
